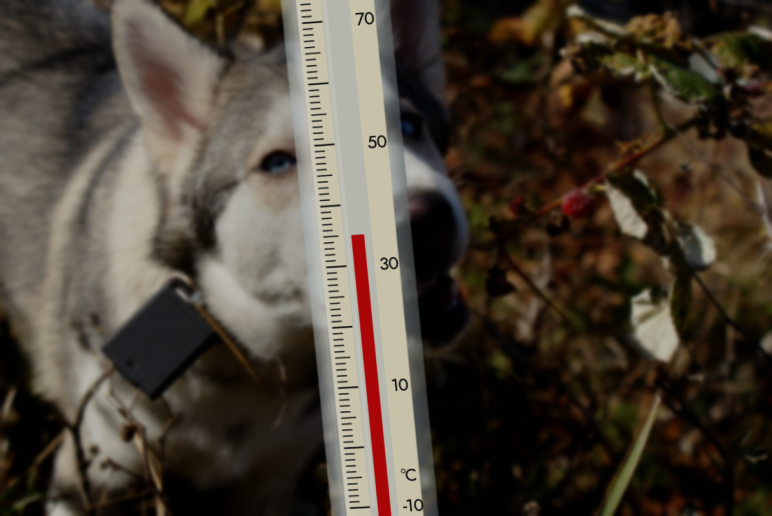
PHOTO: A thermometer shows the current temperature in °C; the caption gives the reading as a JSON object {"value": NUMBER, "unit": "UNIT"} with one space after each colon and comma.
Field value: {"value": 35, "unit": "°C"}
